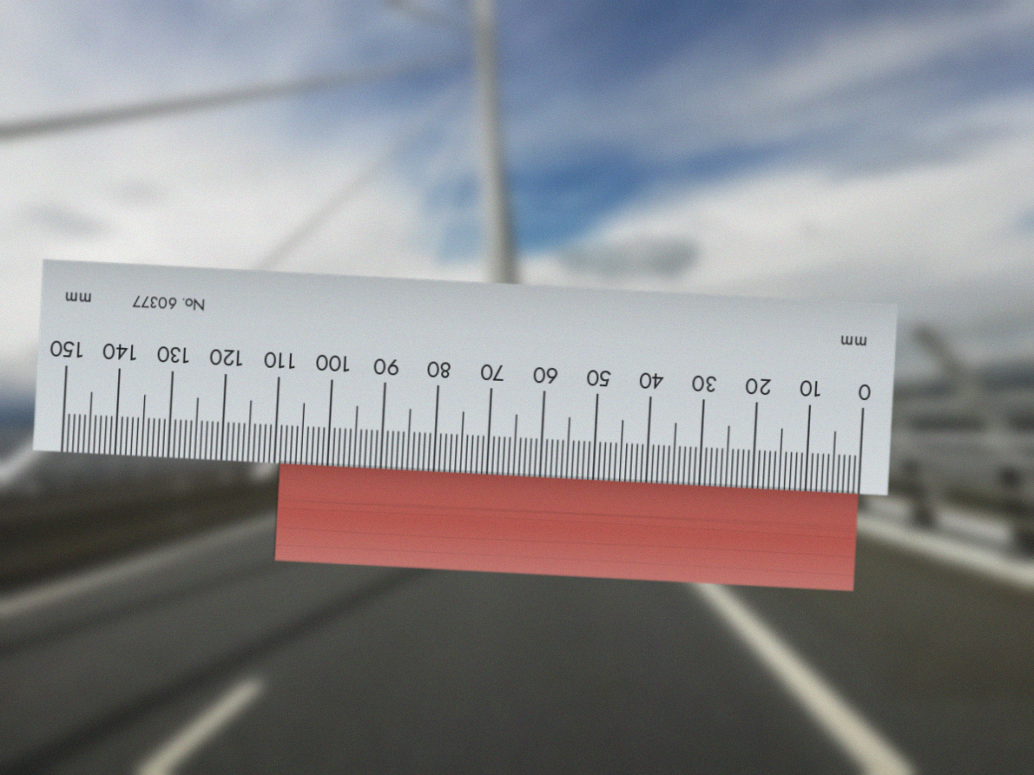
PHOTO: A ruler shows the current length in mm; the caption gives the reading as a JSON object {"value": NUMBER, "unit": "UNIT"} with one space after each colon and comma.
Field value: {"value": 109, "unit": "mm"}
